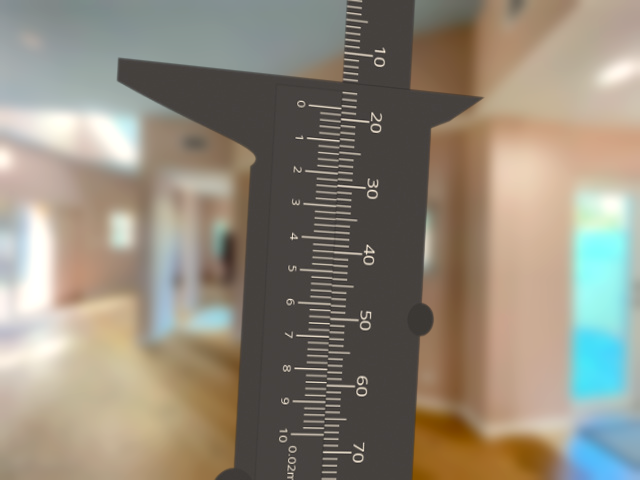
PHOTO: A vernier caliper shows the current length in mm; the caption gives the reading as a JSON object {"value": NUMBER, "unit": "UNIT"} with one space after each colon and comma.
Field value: {"value": 18.4, "unit": "mm"}
